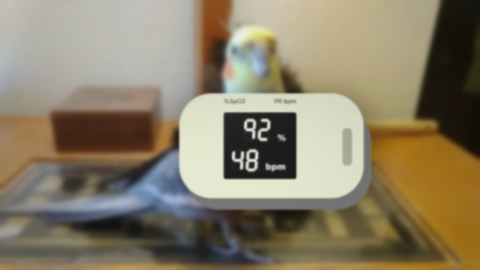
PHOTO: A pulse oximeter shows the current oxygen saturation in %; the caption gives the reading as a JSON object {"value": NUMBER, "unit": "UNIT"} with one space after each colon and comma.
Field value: {"value": 92, "unit": "%"}
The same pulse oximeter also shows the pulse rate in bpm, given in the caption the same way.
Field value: {"value": 48, "unit": "bpm"}
